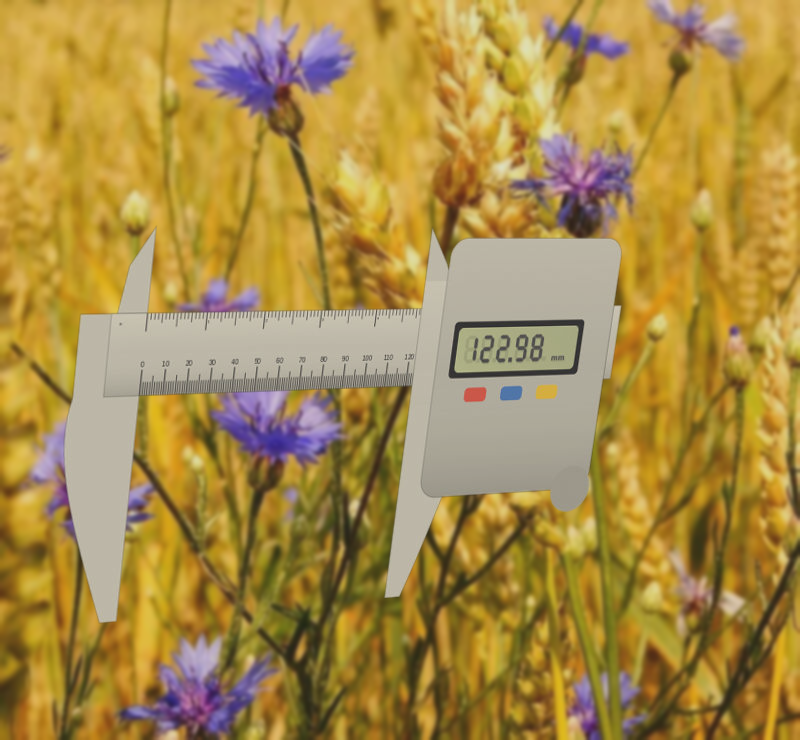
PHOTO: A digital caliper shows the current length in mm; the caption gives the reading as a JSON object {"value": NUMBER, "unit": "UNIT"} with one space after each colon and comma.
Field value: {"value": 122.98, "unit": "mm"}
